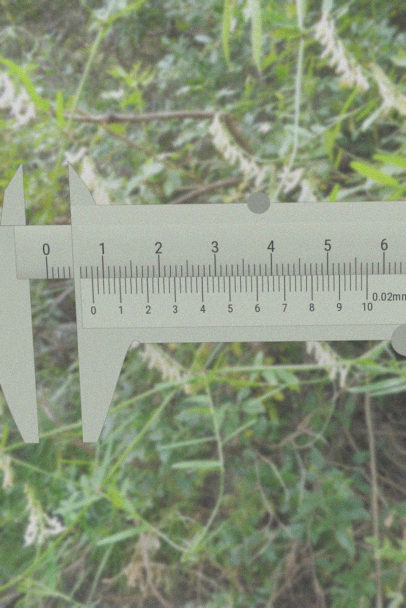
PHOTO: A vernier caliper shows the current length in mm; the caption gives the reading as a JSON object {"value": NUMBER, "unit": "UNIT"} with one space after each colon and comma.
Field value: {"value": 8.0, "unit": "mm"}
